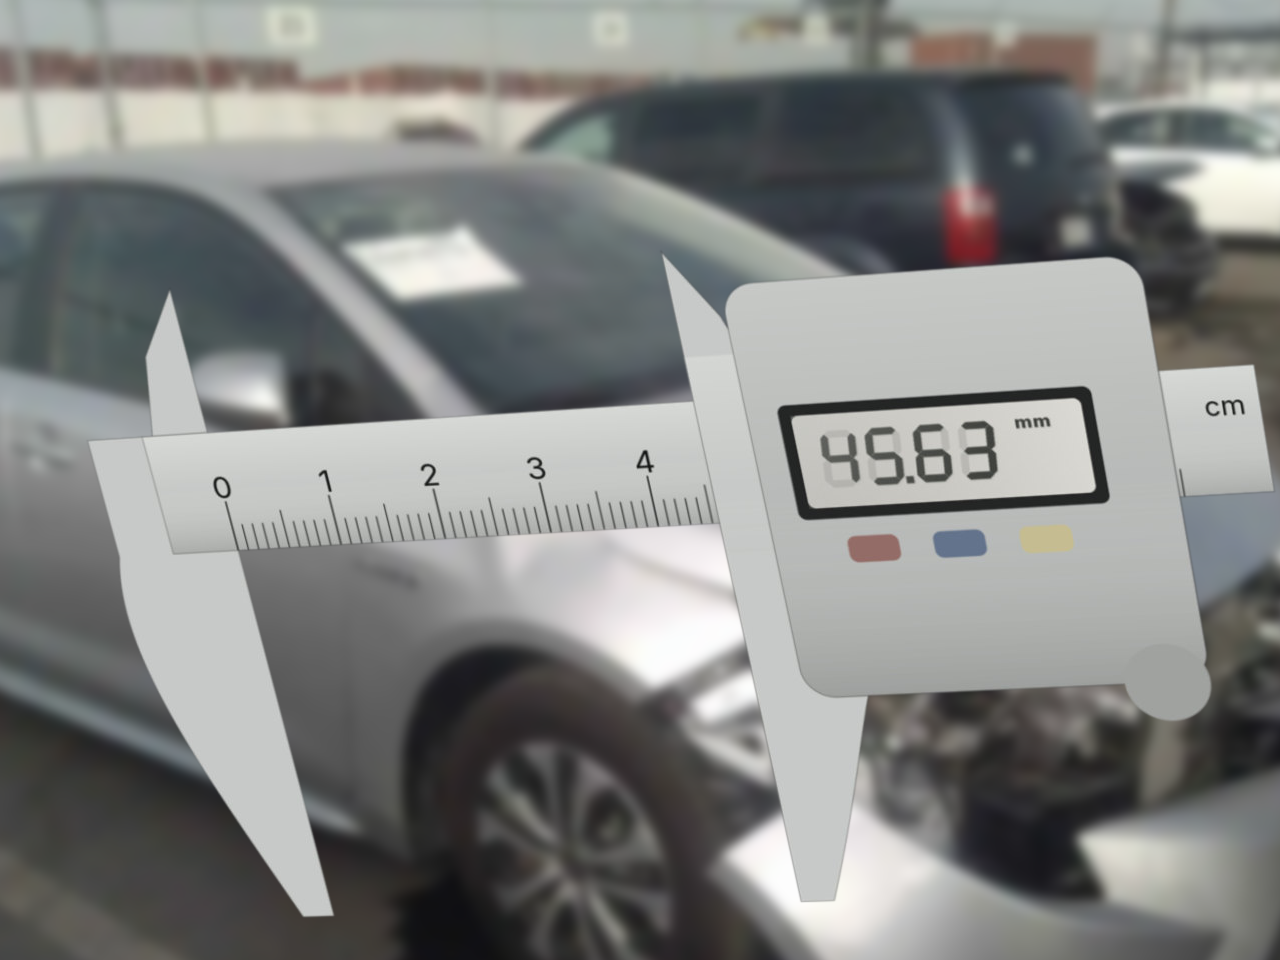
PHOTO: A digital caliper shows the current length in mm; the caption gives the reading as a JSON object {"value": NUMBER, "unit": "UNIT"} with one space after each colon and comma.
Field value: {"value": 45.63, "unit": "mm"}
